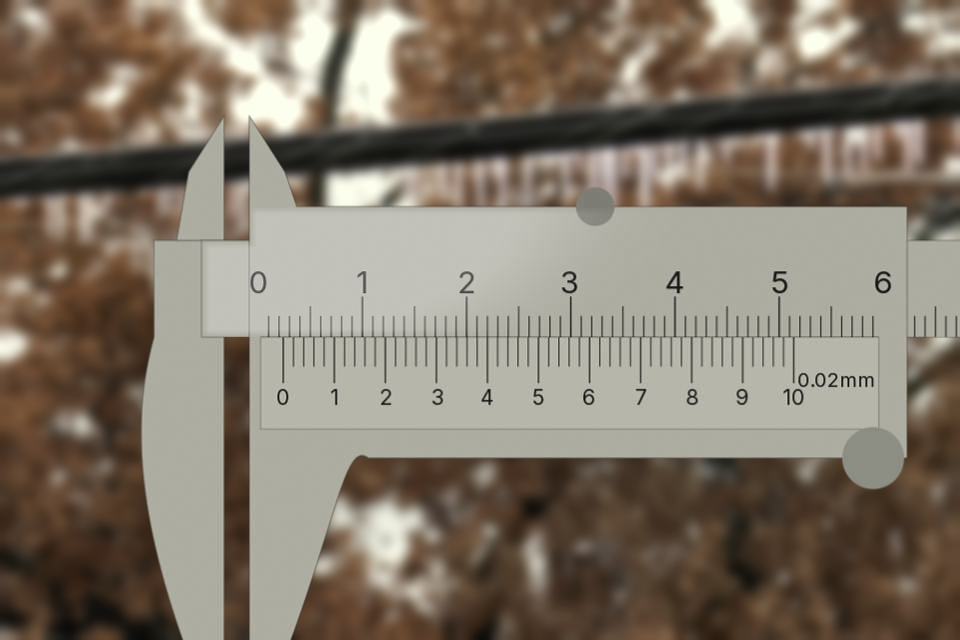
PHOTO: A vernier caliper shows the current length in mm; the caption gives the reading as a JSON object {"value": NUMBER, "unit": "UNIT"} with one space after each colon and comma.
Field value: {"value": 2.4, "unit": "mm"}
